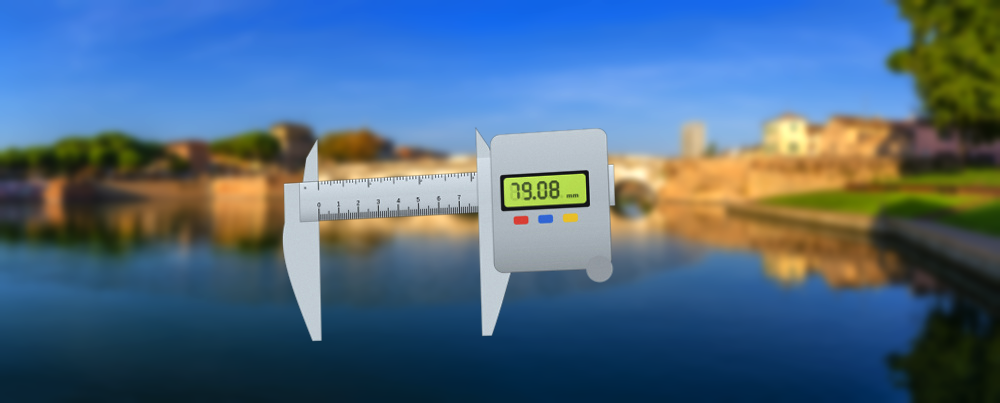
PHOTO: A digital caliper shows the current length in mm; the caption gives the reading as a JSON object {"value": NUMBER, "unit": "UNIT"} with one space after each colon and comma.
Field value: {"value": 79.08, "unit": "mm"}
